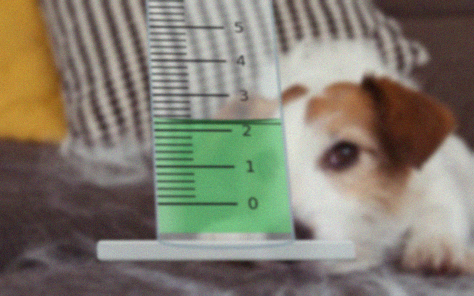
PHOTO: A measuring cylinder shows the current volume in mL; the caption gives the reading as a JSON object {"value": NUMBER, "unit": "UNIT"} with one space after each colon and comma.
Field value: {"value": 2.2, "unit": "mL"}
